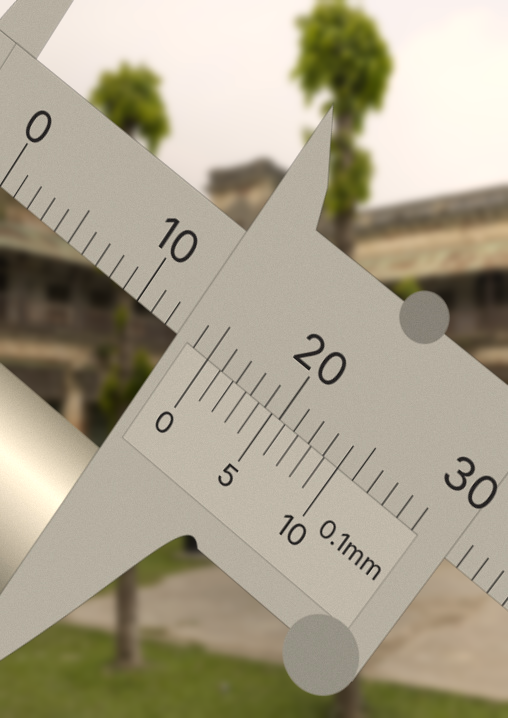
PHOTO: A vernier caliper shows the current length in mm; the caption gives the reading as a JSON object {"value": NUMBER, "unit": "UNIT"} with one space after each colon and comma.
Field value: {"value": 15.0, "unit": "mm"}
